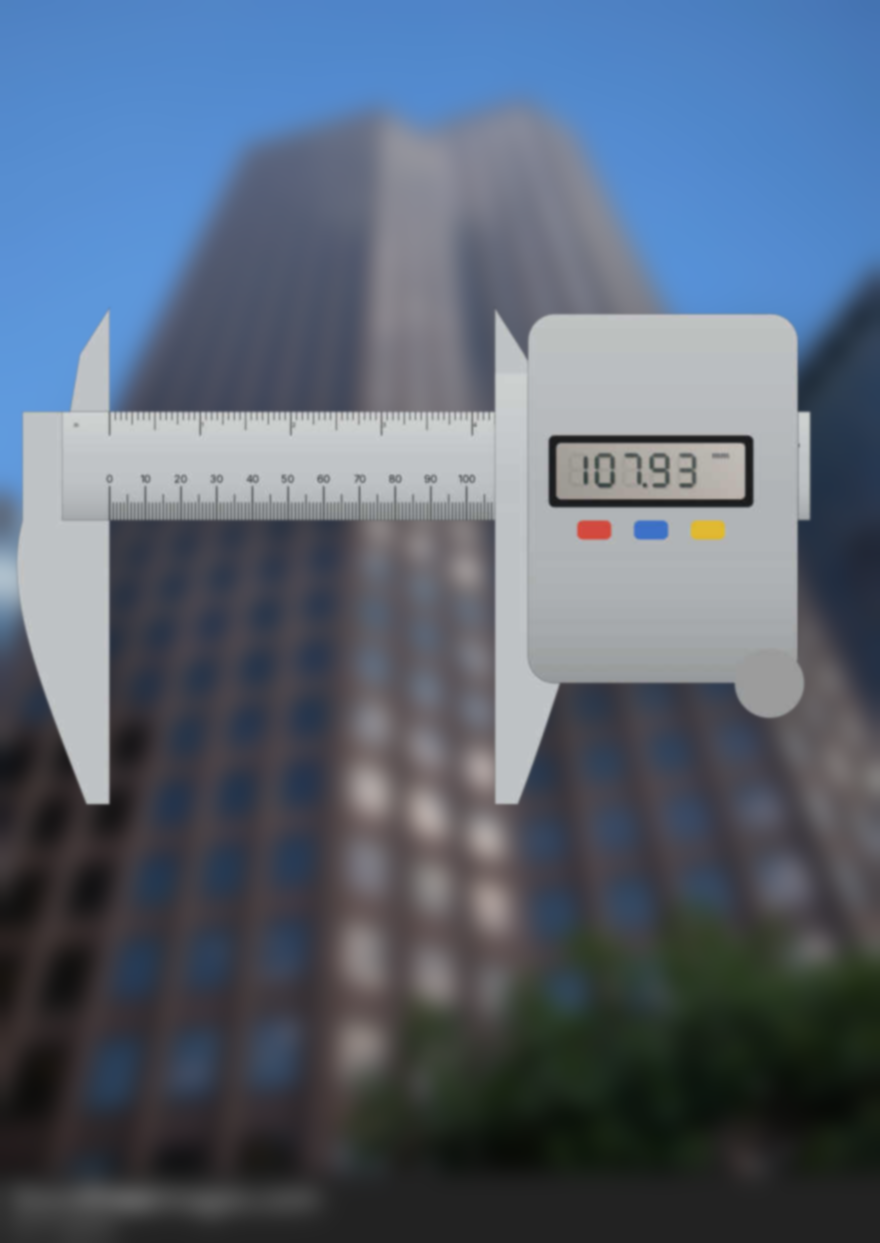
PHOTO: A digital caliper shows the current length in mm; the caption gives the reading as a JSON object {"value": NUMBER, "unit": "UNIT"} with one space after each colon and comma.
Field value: {"value": 107.93, "unit": "mm"}
